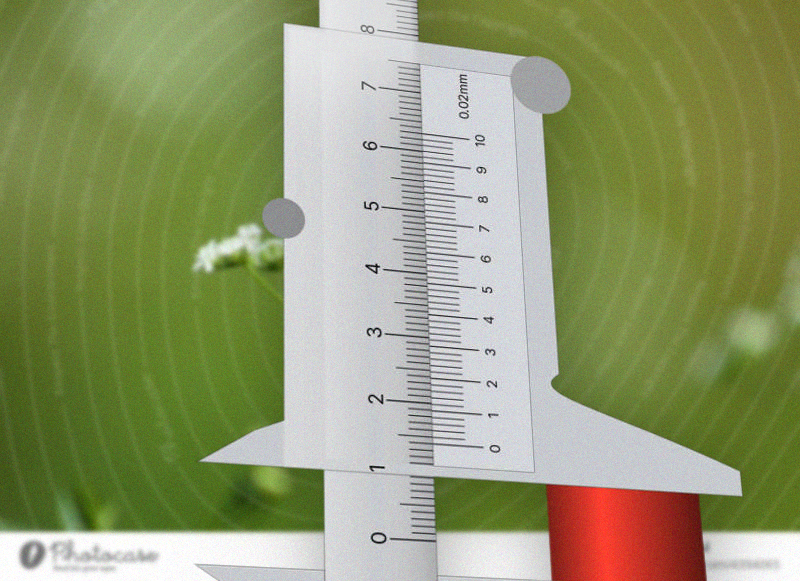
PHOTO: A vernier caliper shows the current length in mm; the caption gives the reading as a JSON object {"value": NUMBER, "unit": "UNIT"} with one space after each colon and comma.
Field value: {"value": 14.0, "unit": "mm"}
